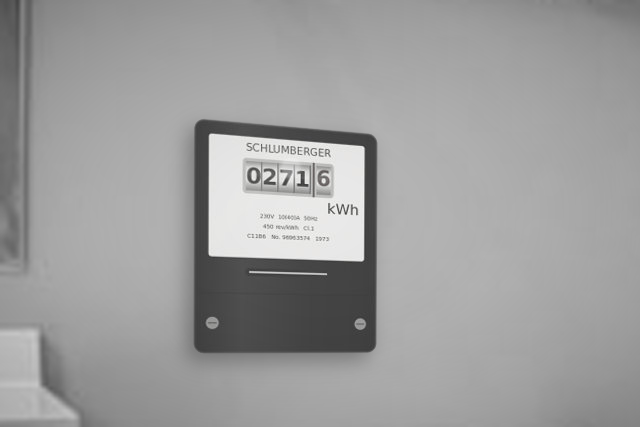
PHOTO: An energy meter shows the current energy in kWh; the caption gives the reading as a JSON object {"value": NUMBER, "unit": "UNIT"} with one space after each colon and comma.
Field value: {"value": 271.6, "unit": "kWh"}
